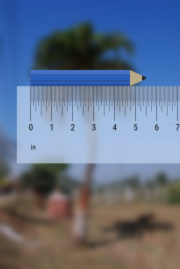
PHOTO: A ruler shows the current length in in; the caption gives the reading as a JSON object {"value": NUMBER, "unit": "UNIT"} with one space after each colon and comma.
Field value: {"value": 5.5, "unit": "in"}
